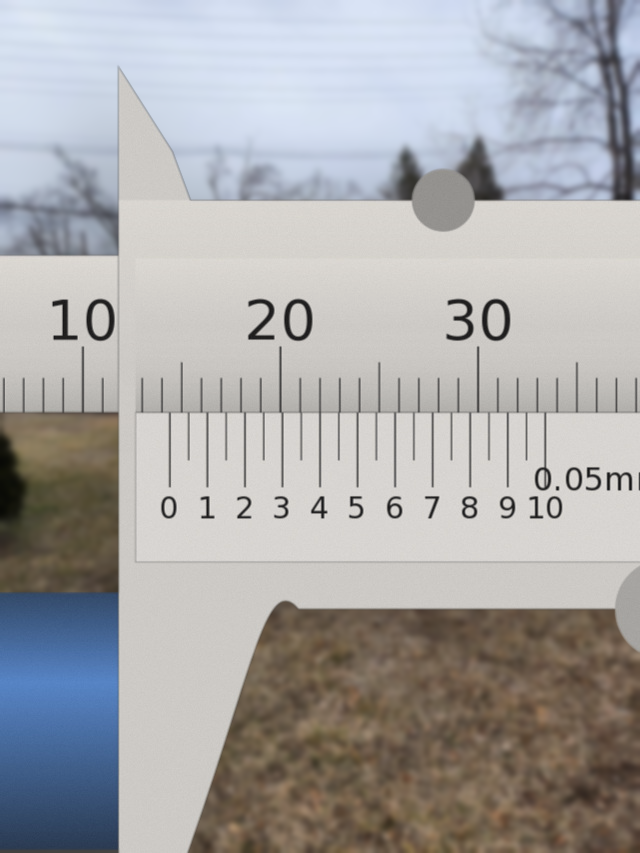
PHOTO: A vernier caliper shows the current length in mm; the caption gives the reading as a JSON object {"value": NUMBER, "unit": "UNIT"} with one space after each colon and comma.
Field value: {"value": 14.4, "unit": "mm"}
